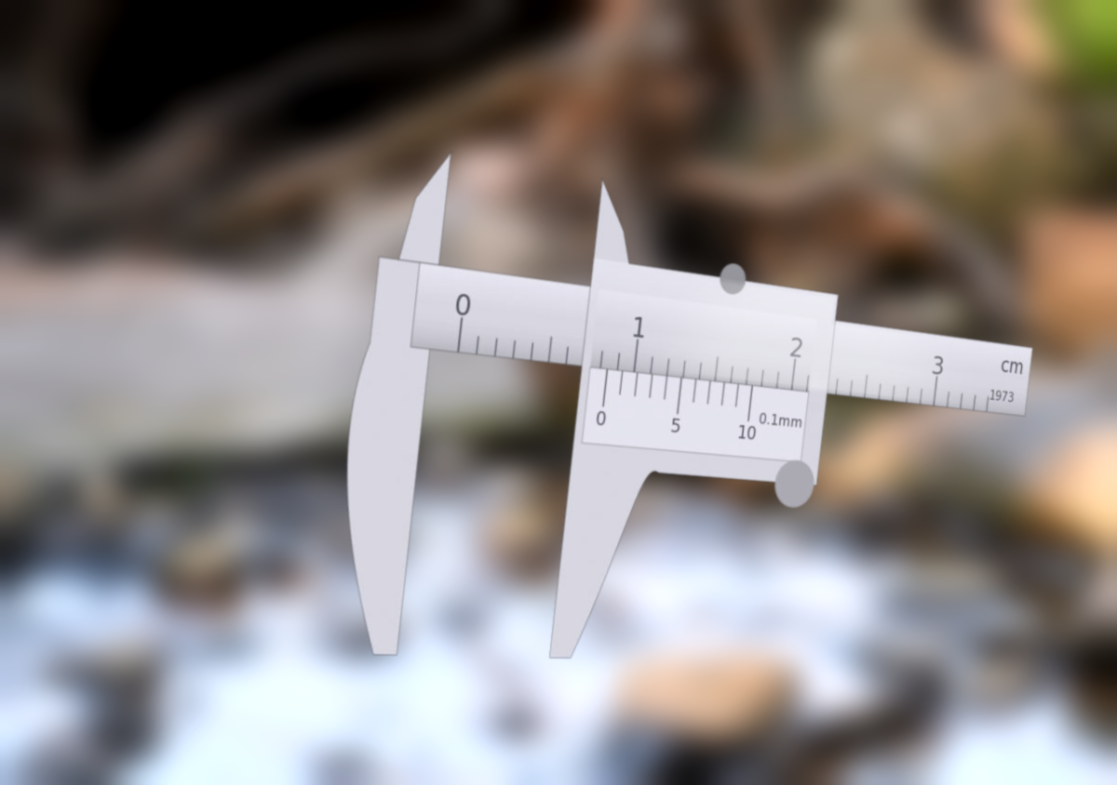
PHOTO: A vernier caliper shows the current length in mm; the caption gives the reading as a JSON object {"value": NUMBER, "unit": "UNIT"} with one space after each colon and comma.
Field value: {"value": 8.4, "unit": "mm"}
